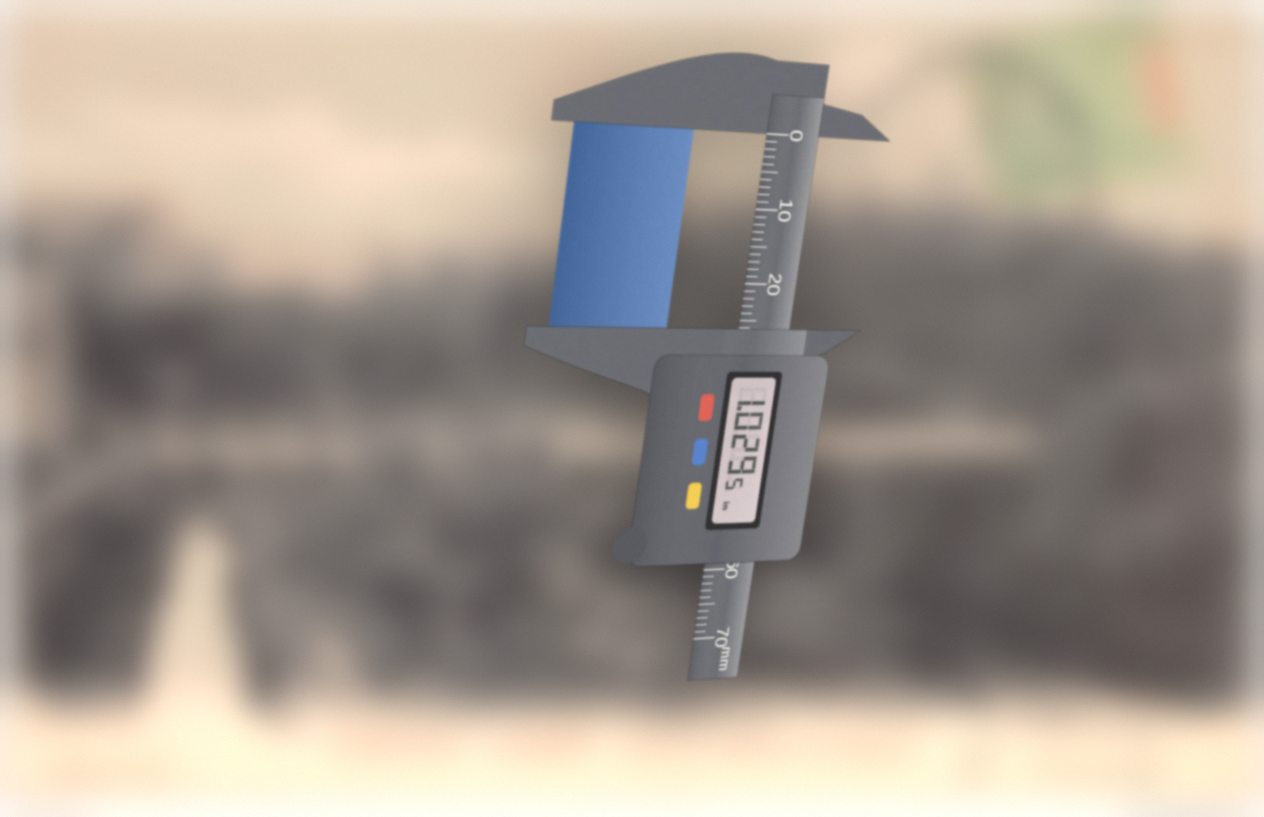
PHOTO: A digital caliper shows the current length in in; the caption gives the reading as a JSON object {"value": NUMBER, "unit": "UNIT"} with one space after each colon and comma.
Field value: {"value": 1.0295, "unit": "in"}
